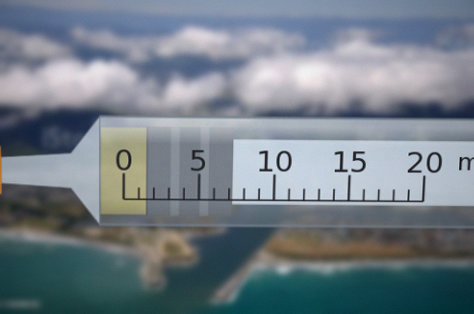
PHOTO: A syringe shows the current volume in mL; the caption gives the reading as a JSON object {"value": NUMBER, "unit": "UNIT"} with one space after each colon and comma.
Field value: {"value": 1.5, "unit": "mL"}
